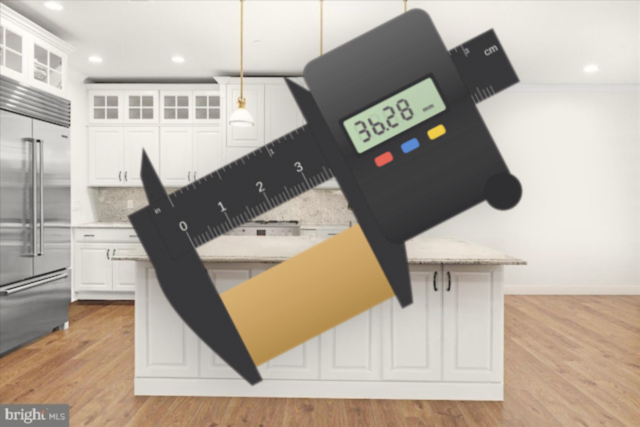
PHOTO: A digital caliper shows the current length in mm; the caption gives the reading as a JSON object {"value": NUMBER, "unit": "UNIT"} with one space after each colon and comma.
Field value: {"value": 36.28, "unit": "mm"}
